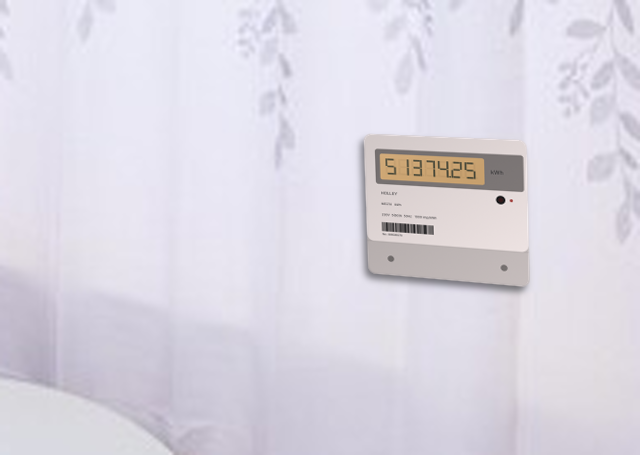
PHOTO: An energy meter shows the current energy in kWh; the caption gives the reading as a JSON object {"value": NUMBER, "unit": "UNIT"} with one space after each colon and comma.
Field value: {"value": 51374.25, "unit": "kWh"}
